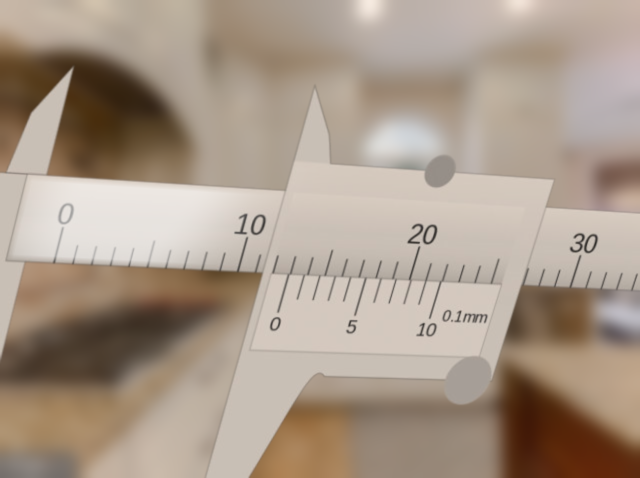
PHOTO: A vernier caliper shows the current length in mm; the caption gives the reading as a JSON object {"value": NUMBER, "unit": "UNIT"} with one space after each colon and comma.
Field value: {"value": 12.9, "unit": "mm"}
